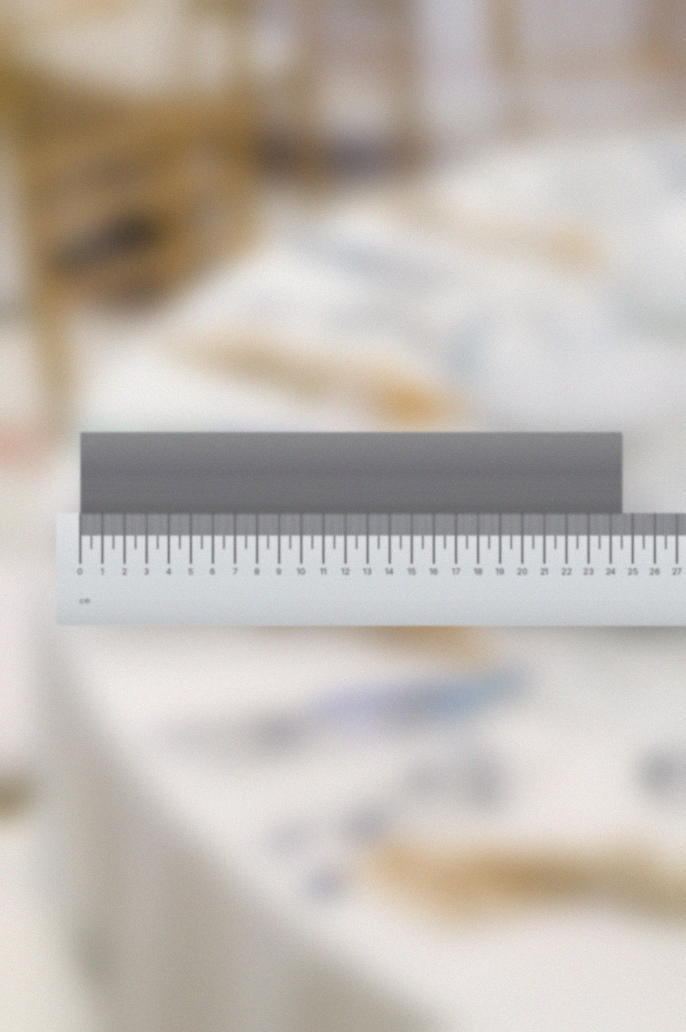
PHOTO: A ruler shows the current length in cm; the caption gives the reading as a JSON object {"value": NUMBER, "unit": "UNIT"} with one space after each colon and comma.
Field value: {"value": 24.5, "unit": "cm"}
